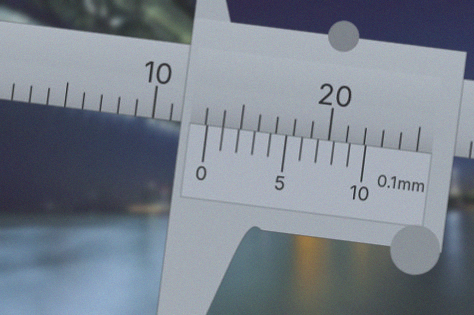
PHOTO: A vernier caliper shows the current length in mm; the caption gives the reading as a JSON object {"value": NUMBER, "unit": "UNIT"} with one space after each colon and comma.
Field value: {"value": 13.1, "unit": "mm"}
